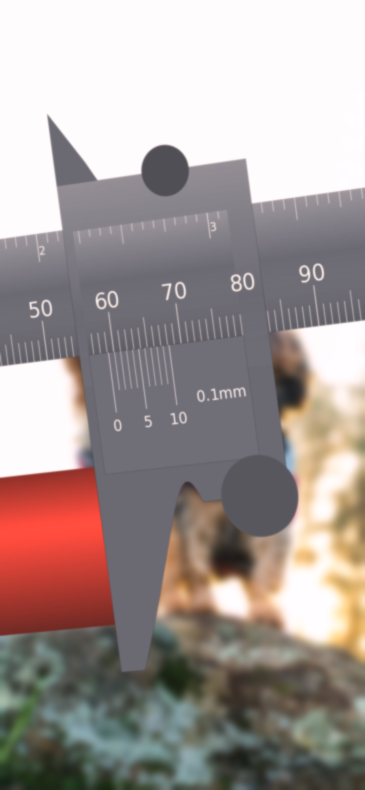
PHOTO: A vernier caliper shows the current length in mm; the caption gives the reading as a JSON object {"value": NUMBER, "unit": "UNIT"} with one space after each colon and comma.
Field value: {"value": 59.2, "unit": "mm"}
